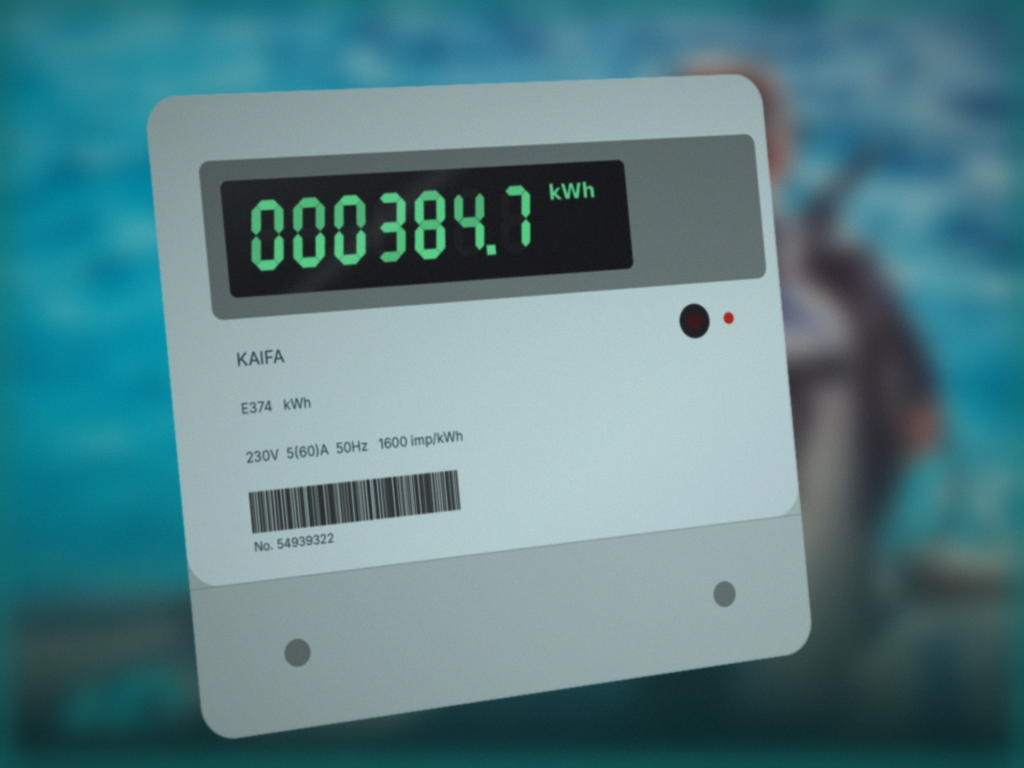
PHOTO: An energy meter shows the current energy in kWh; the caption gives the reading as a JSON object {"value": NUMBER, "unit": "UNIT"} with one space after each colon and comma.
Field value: {"value": 384.7, "unit": "kWh"}
